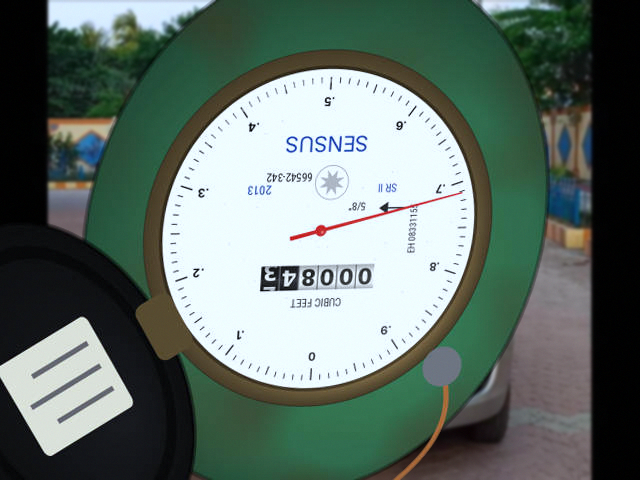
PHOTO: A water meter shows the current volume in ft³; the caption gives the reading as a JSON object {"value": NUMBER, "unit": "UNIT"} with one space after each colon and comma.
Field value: {"value": 842.71, "unit": "ft³"}
